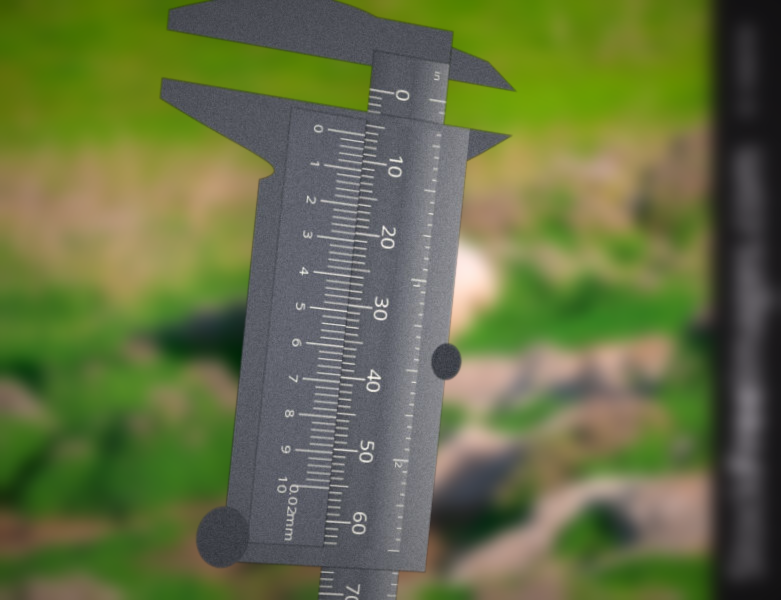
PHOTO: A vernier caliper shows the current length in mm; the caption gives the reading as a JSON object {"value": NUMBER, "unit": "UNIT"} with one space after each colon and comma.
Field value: {"value": 6.4, "unit": "mm"}
